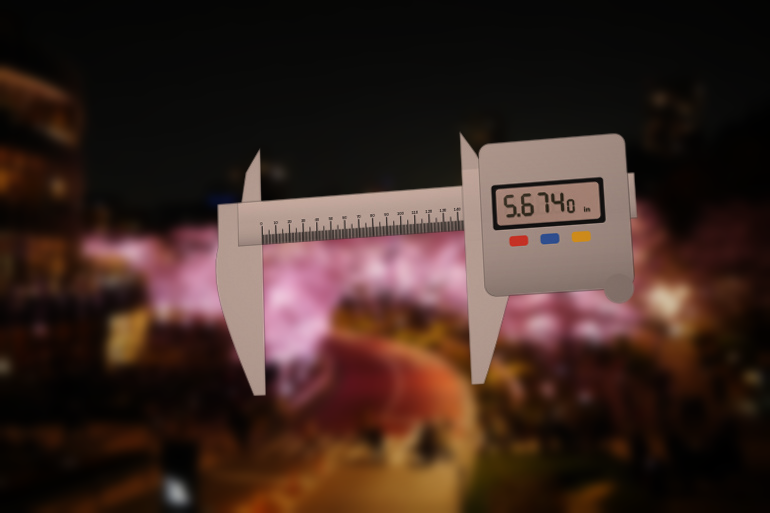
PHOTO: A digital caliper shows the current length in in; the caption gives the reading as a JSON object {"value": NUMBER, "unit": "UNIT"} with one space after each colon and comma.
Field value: {"value": 5.6740, "unit": "in"}
